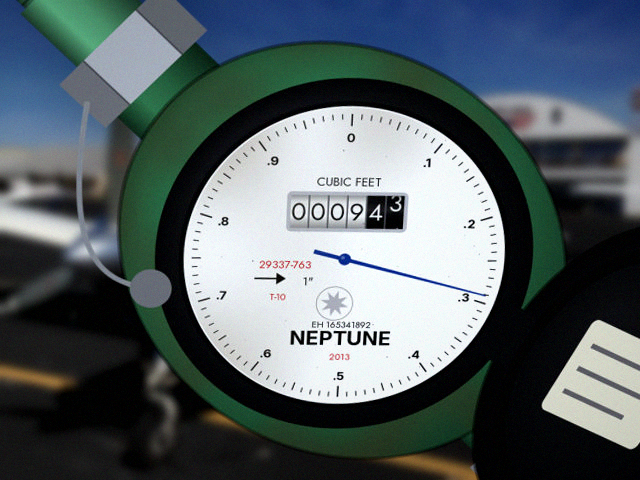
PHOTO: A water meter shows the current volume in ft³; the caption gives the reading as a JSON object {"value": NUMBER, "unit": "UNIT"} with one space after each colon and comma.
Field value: {"value": 943.29, "unit": "ft³"}
